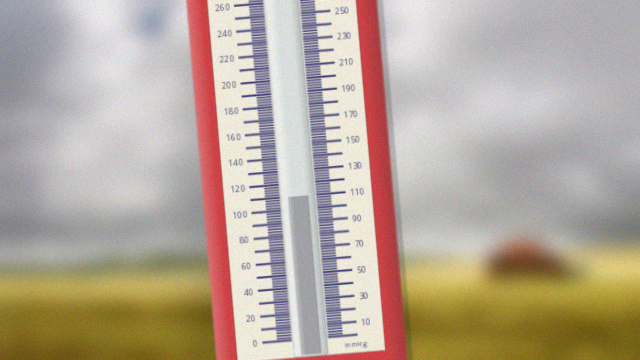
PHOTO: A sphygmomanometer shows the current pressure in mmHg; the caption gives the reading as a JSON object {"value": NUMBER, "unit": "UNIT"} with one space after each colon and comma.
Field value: {"value": 110, "unit": "mmHg"}
